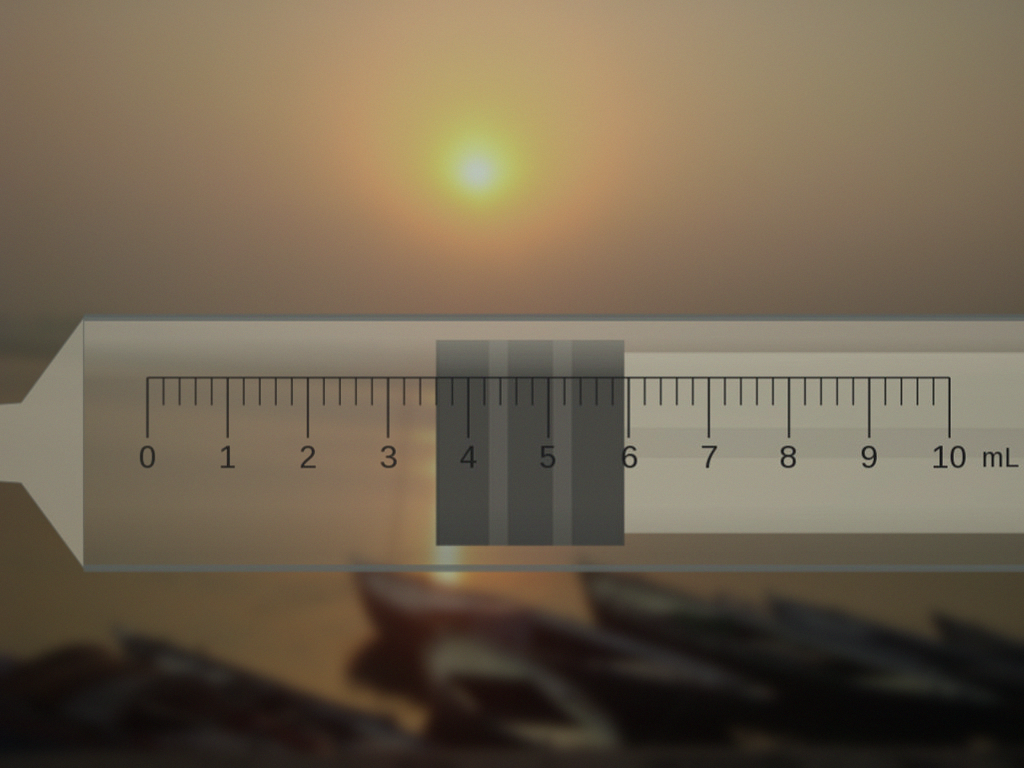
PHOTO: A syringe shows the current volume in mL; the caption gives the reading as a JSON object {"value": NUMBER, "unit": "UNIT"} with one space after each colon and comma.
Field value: {"value": 3.6, "unit": "mL"}
